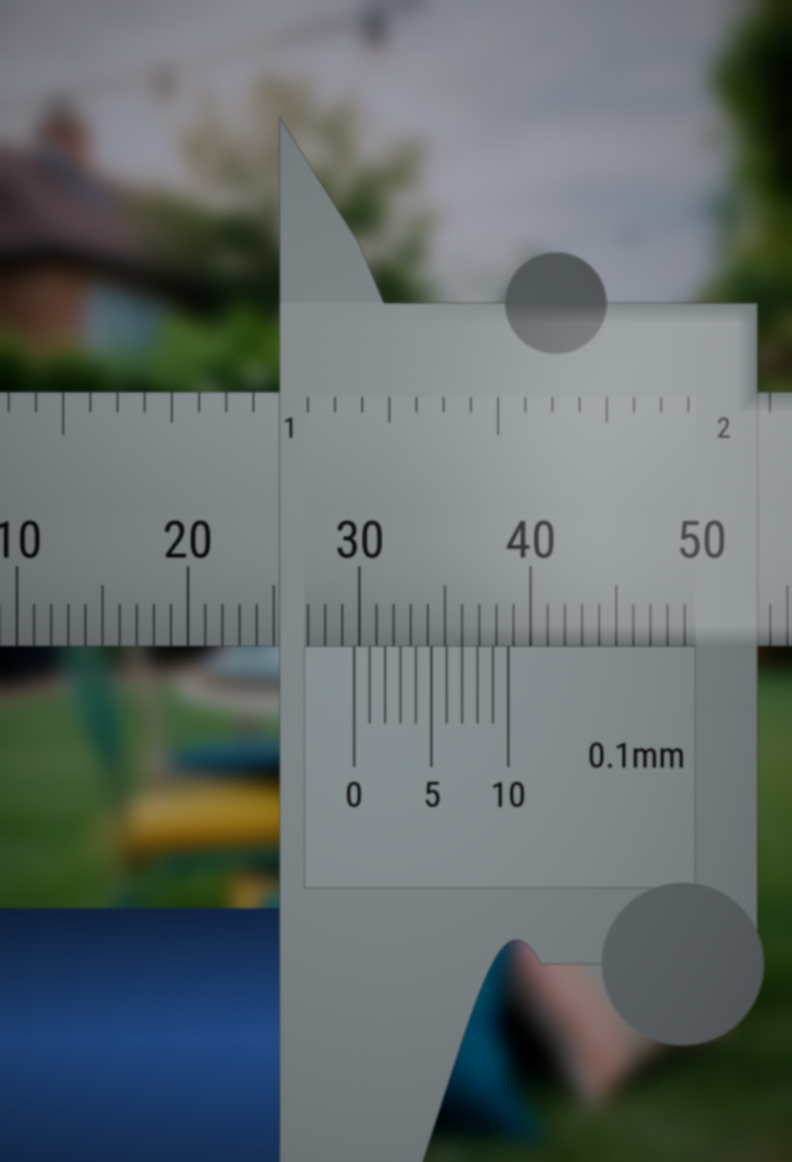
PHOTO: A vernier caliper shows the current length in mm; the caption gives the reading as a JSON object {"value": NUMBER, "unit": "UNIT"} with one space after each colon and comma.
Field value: {"value": 29.7, "unit": "mm"}
